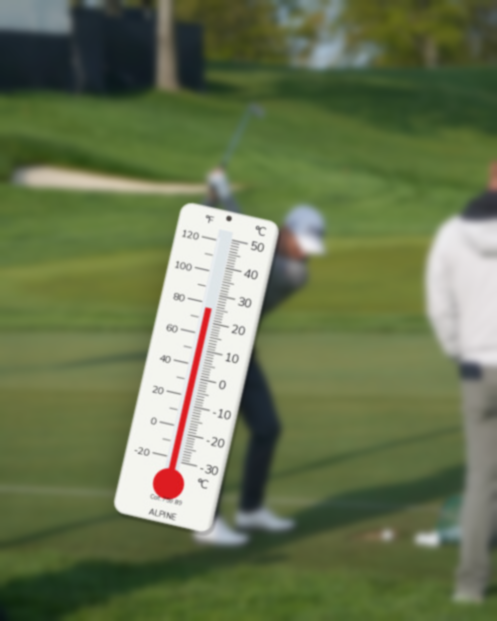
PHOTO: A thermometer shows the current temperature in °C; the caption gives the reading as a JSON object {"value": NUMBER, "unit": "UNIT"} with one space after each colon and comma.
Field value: {"value": 25, "unit": "°C"}
